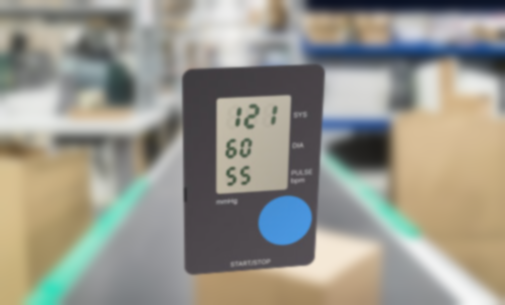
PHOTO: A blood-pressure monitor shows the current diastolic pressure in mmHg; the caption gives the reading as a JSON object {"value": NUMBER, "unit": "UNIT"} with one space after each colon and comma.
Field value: {"value": 60, "unit": "mmHg"}
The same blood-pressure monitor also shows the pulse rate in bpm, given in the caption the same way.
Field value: {"value": 55, "unit": "bpm"}
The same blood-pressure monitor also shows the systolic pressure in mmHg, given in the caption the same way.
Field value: {"value": 121, "unit": "mmHg"}
